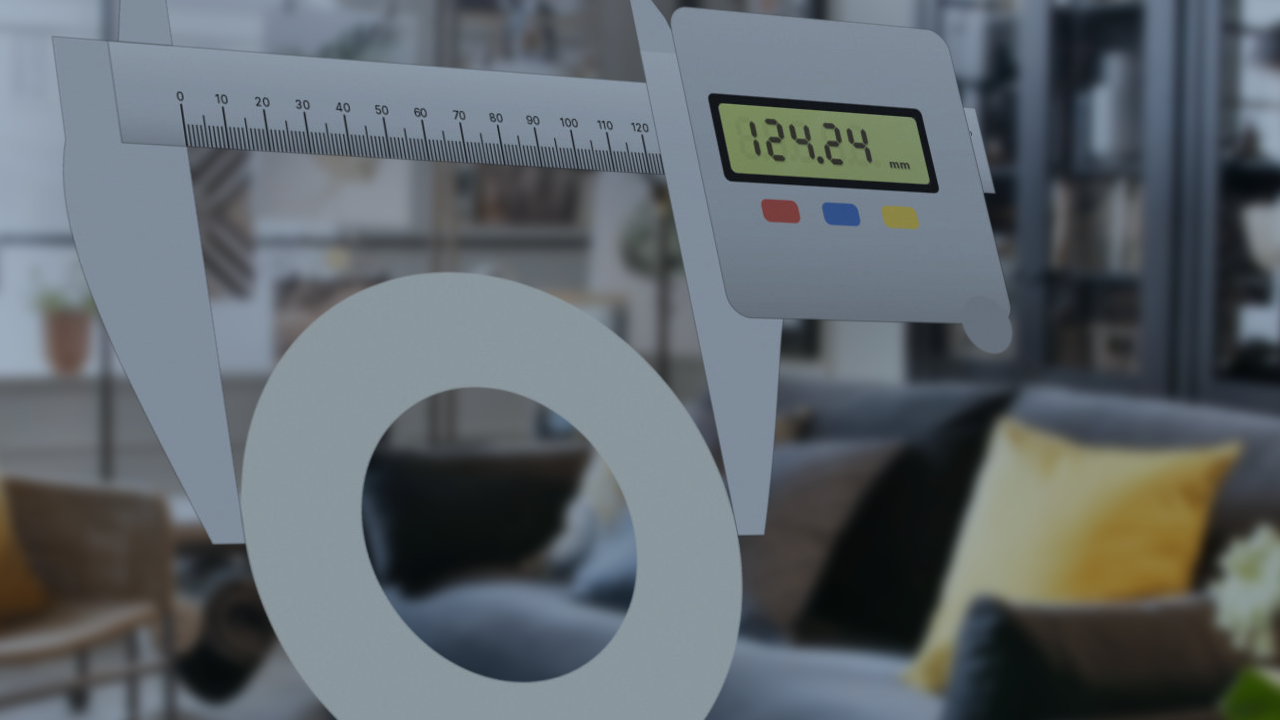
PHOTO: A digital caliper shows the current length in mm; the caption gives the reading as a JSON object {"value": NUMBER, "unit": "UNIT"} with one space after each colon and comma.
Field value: {"value": 124.24, "unit": "mm"}
